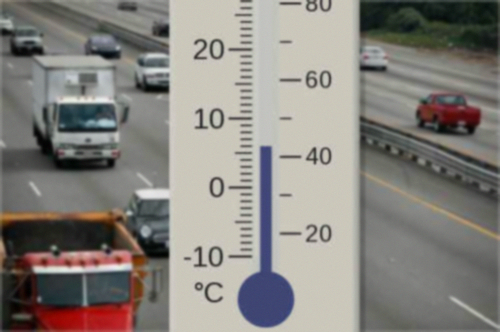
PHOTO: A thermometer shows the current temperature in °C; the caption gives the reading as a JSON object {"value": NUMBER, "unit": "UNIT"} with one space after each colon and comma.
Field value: {"value": 6, "unit": "°C"}
